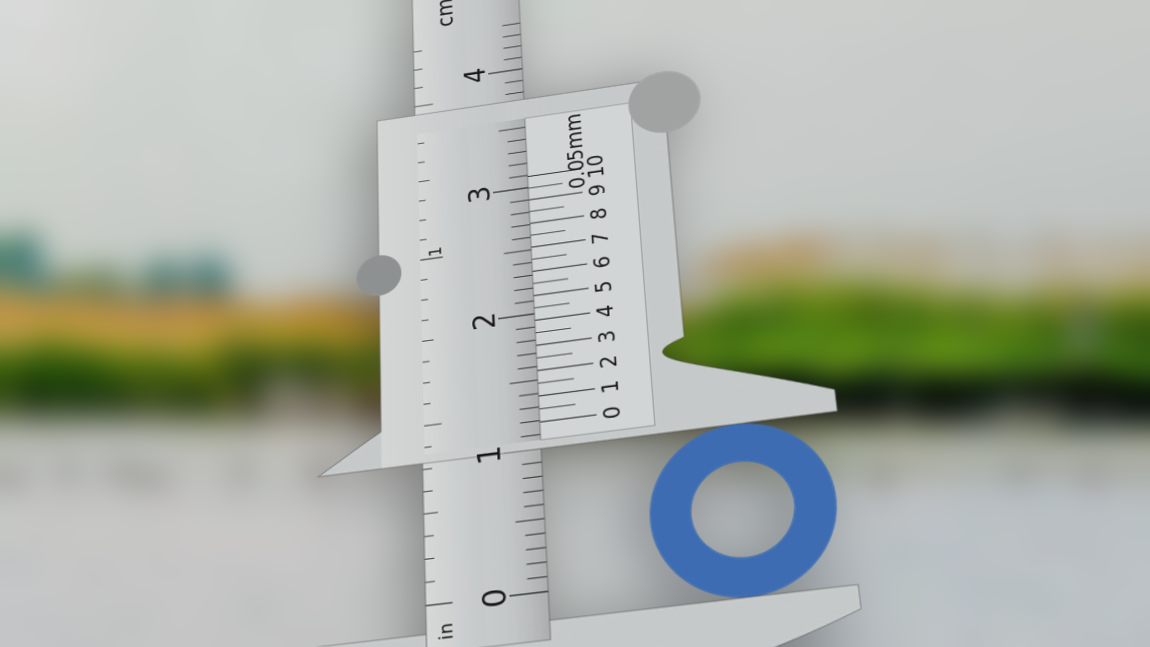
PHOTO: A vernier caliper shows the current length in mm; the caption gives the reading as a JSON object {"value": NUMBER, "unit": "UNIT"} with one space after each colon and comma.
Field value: {"value": 11.9, "unit": "mm"}
